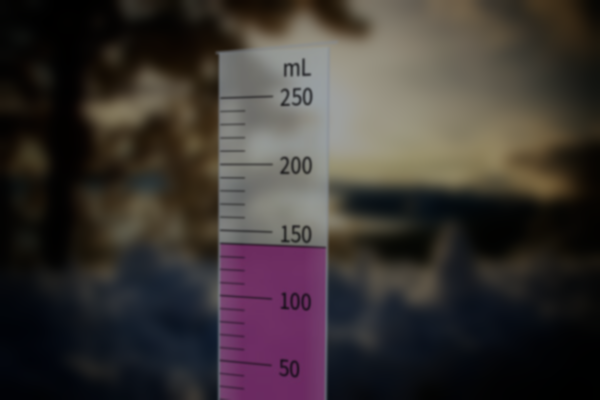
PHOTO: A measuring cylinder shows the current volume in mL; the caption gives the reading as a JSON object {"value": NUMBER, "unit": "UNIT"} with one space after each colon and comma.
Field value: {"value": 140, "unit": "mL"}
